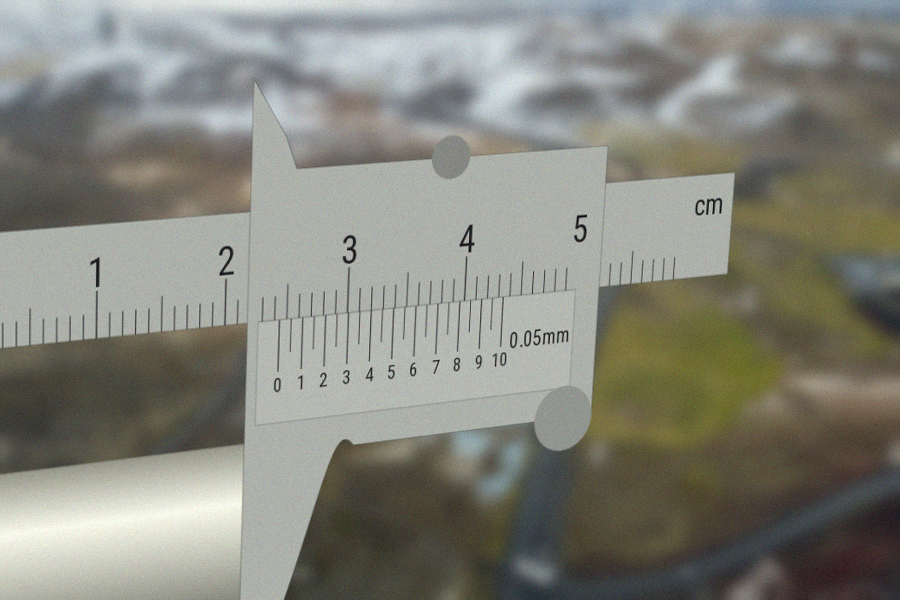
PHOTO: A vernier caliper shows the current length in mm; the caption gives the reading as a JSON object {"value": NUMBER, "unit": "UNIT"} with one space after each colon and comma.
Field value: {"value": 24.4, "unit": "mm"}
